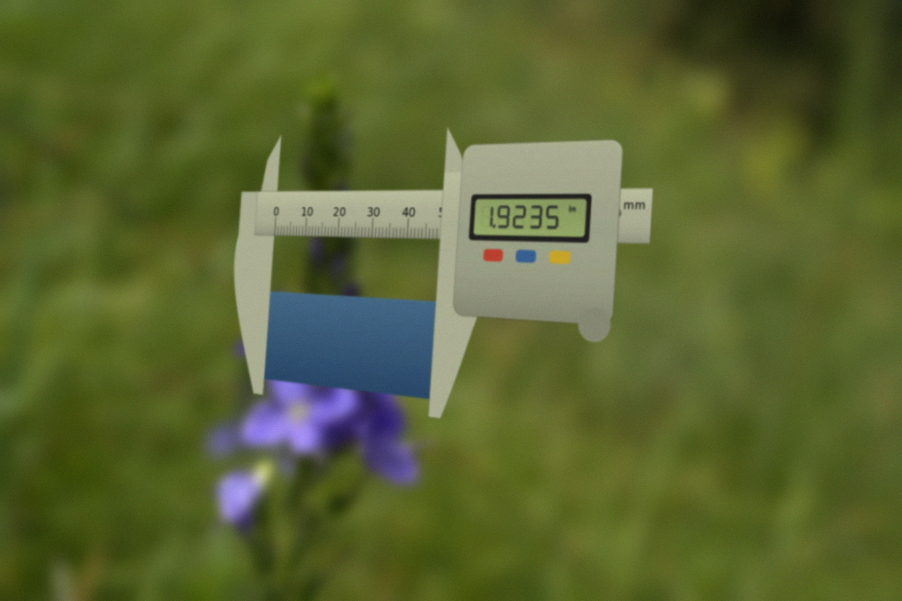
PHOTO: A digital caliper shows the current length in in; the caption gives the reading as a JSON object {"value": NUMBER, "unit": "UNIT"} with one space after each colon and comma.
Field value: {"value": 1.9235, "unit": "in"}
